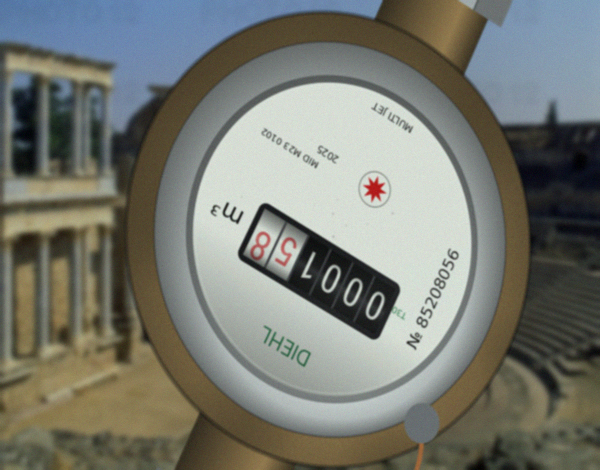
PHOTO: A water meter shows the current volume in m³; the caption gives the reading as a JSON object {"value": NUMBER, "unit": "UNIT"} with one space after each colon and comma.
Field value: {"value": 1.58, "unit": "m³"}
